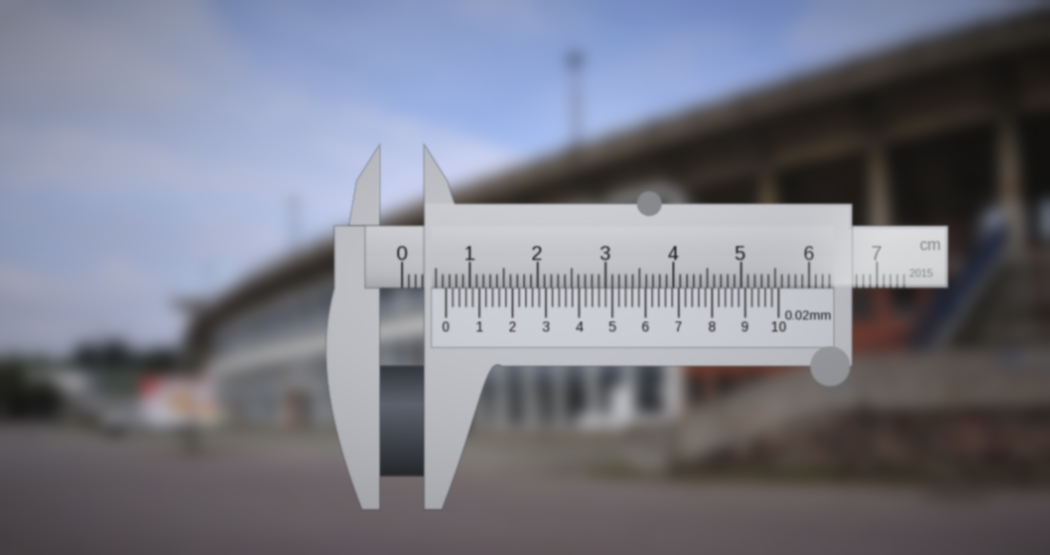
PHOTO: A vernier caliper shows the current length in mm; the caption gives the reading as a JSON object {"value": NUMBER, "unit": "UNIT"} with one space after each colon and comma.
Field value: {"value": 6.5, "unit": "mm"}
